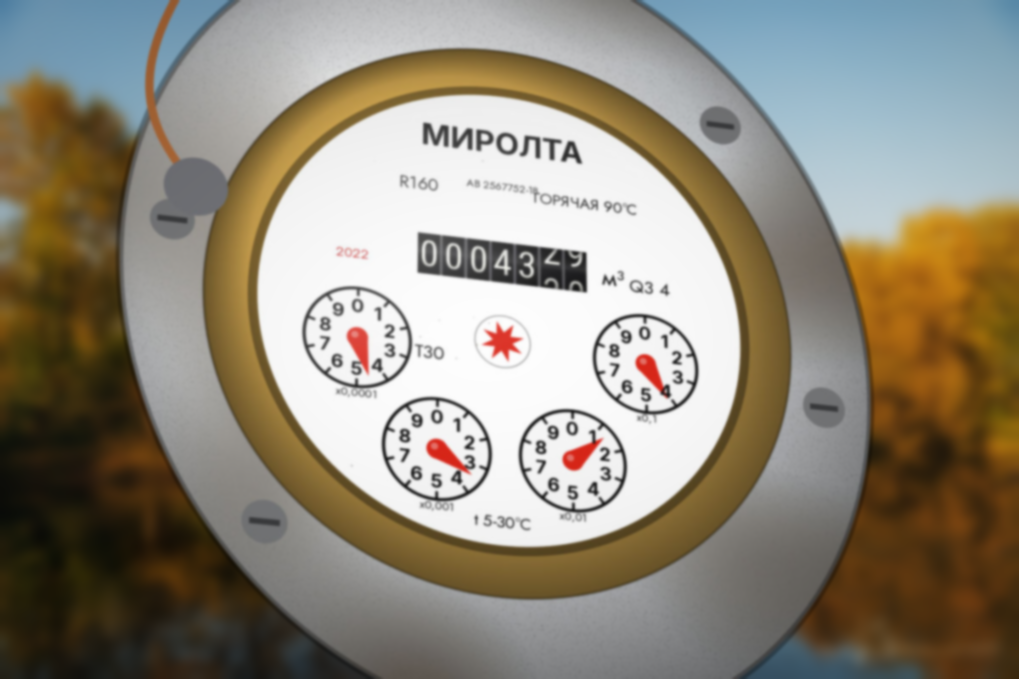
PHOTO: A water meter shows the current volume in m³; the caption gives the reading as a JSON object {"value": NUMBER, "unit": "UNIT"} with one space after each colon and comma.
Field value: {"value": 4329.4134, "unit": "m³"}
